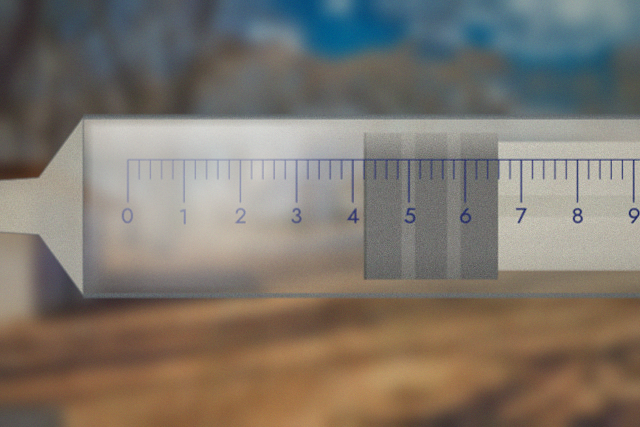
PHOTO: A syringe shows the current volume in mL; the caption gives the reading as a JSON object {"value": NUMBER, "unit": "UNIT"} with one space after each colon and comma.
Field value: {"value": 4.2, "unit": "mL"}
